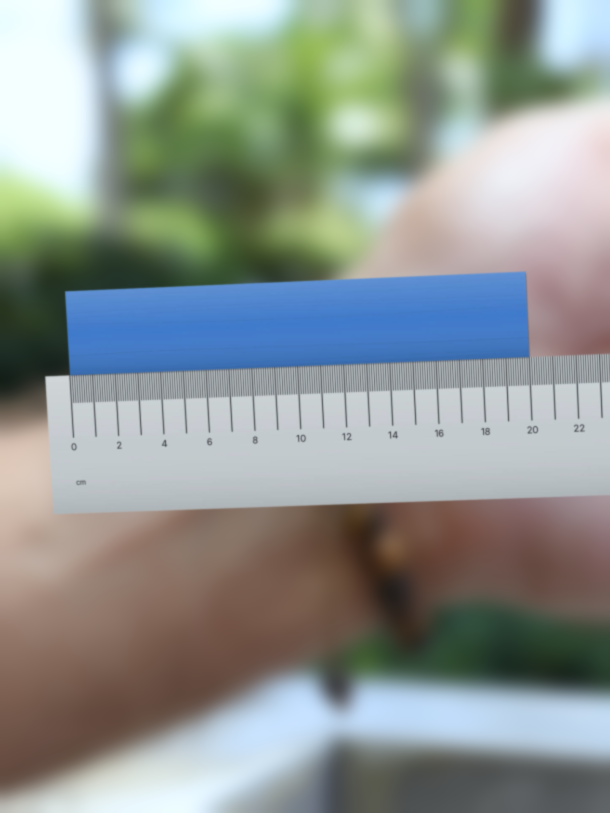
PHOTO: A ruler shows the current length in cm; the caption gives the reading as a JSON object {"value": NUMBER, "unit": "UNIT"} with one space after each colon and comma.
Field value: {"value": 20, "unit": "cm"}
